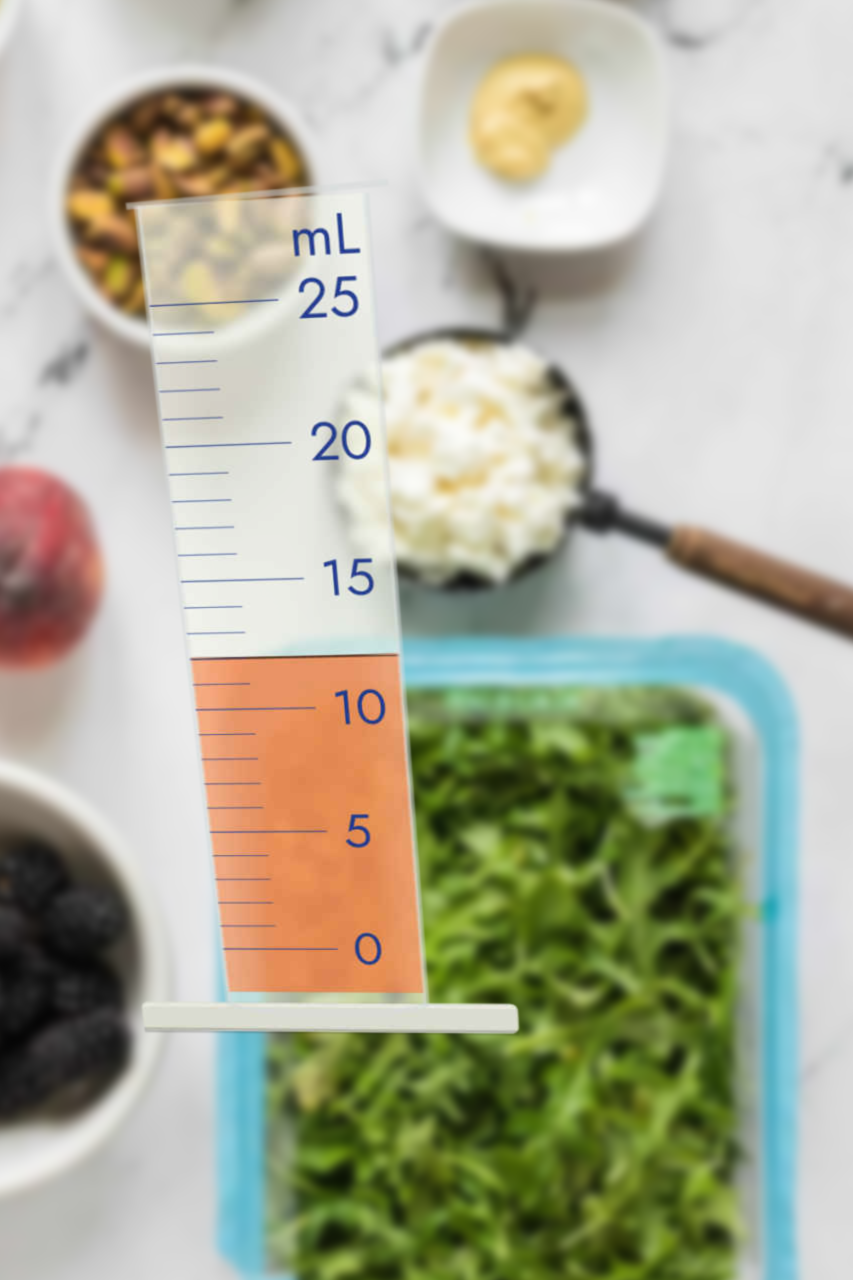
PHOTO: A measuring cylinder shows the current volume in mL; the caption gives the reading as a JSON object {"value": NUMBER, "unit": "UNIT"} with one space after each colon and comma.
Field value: {"value": 12, "unit": "mL"}
